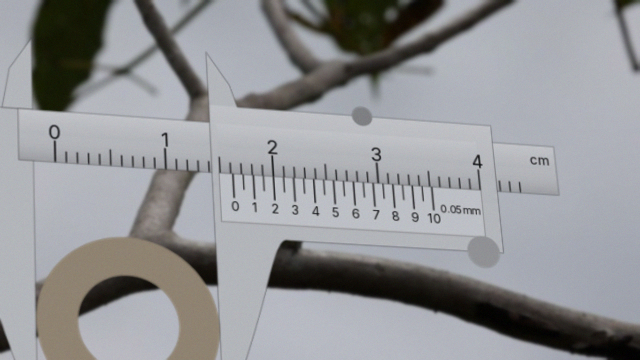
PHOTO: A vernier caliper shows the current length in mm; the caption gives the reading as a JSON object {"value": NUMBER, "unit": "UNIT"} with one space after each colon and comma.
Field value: {"value": 16.2, "unit": "mm"}
